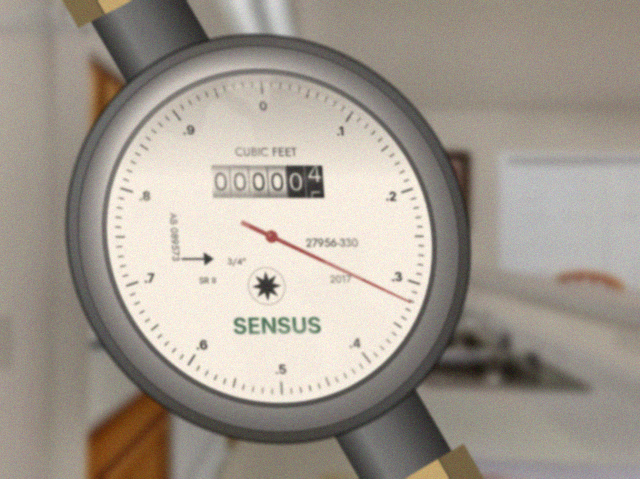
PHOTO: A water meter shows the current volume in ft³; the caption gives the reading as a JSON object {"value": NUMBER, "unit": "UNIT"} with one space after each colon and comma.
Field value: {"value": 4.32, "unit": "ft³"}
